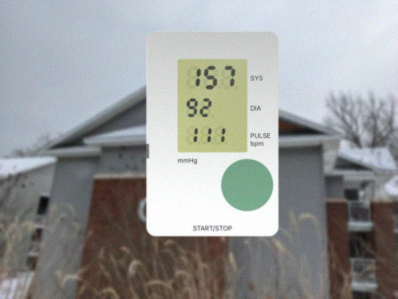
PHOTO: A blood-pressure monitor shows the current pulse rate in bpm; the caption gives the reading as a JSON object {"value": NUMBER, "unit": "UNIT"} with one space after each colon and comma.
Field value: {"value": 111, "unit": "bpm"}
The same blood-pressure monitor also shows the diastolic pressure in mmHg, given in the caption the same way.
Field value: {"value": 92, "unit": "mmHg"}
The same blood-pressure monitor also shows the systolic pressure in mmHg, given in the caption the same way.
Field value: {"value": 157, "unit": "mmHg"}
